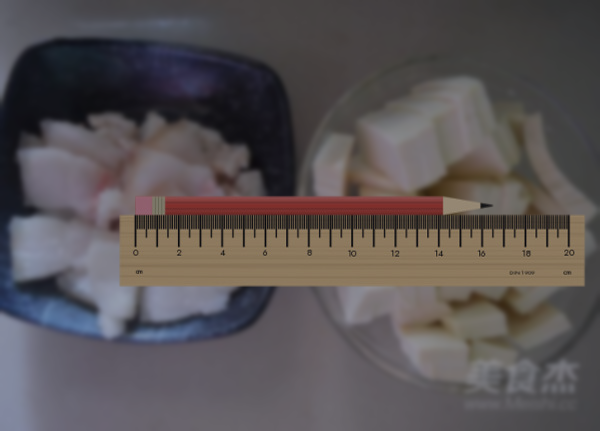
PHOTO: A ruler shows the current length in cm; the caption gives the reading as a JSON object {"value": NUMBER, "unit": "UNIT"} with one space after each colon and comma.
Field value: {"value": 16.5, "unit": "cm"}
